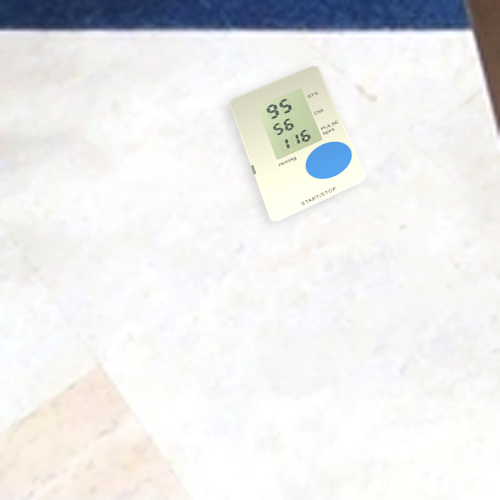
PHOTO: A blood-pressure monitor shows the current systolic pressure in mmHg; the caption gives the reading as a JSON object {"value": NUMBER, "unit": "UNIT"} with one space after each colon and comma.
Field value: {"value": 95, "unit": "mmHg"}
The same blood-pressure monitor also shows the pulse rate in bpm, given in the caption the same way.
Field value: {"value": 116, "unit": "bpm"}
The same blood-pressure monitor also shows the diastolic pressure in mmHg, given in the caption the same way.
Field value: {"value": 56, "unit": "mmHg"}
